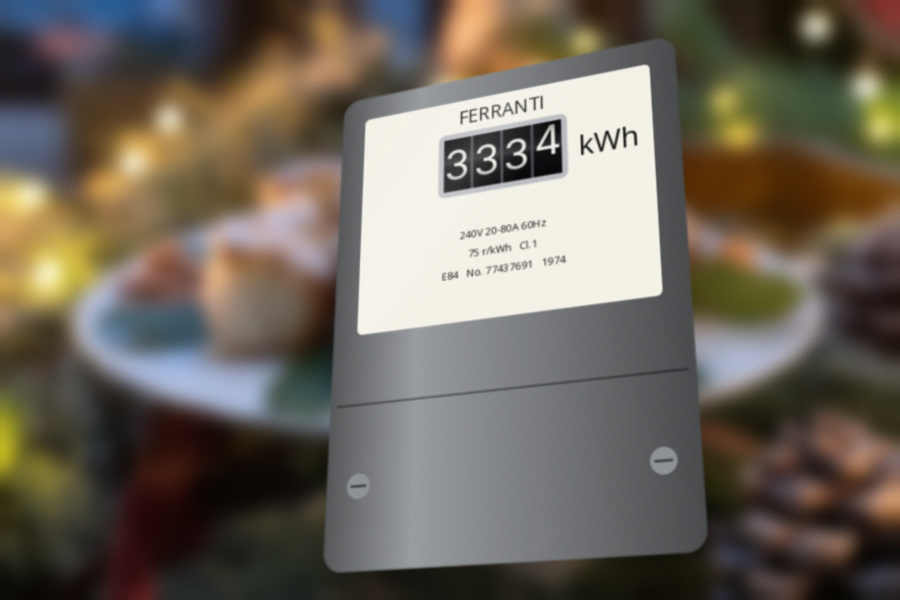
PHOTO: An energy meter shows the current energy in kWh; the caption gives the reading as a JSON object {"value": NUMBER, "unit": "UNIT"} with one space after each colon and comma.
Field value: {"value": 3334, "unit": "kWh"}
